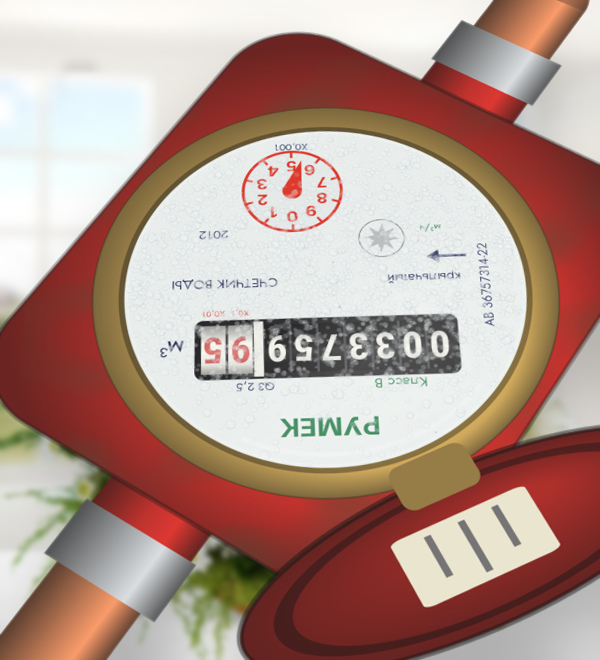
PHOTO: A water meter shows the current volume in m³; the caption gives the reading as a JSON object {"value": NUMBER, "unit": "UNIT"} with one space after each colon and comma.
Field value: {"value": 33759.955, "unit": "m³"}
